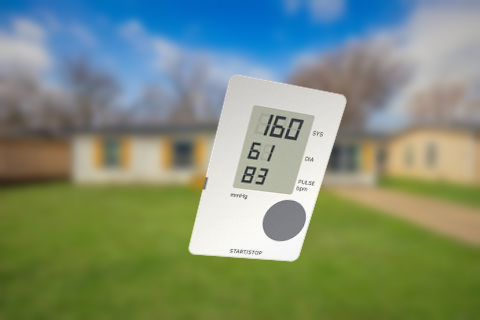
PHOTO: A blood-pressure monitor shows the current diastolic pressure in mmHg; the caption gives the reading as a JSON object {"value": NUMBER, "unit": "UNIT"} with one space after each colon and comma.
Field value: {"value": 61, "unit": "mmHg"}
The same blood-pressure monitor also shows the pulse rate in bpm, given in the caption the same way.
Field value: {"value": 83, "unit": "bpm"}
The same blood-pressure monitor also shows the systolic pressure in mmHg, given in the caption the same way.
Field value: {"value": 160, "unit": "mmHg"}
